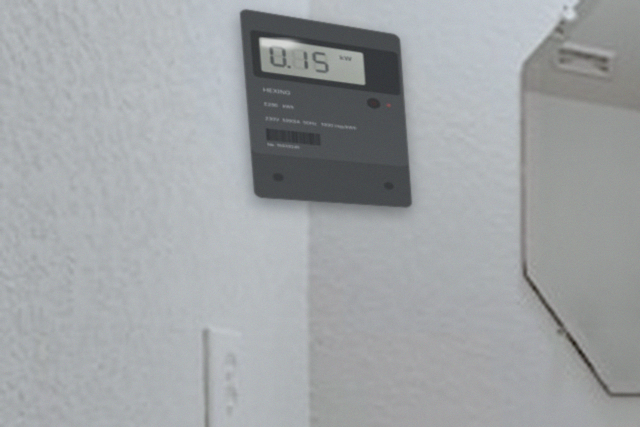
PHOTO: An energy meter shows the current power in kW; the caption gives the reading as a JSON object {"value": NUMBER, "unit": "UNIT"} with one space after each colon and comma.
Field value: {"value": 0.15, "unit": "kW"}
